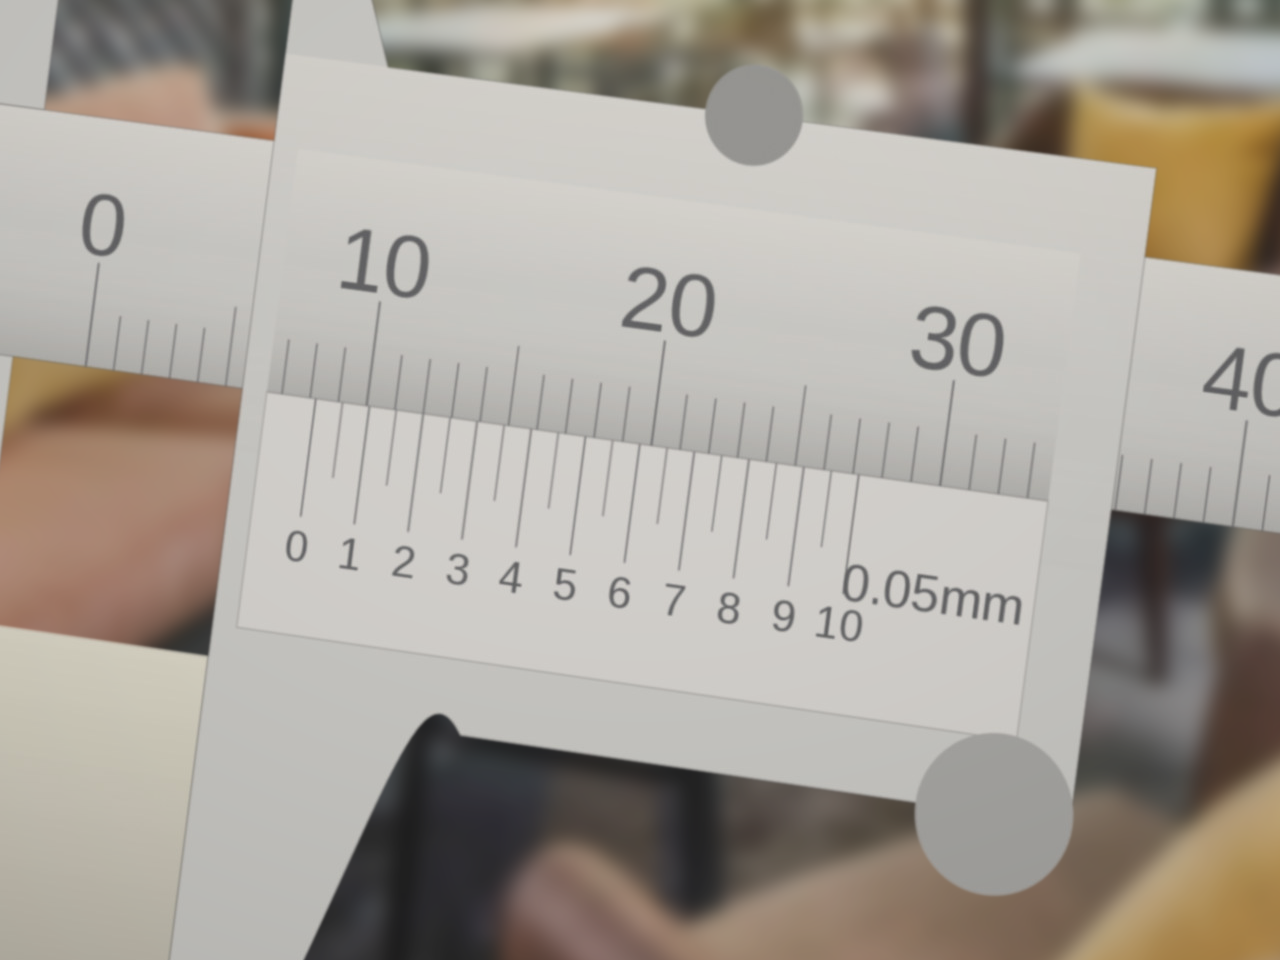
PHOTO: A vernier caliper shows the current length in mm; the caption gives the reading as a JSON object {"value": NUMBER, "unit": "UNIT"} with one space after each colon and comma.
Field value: {"value": 8.2, "unit": "mm"}
